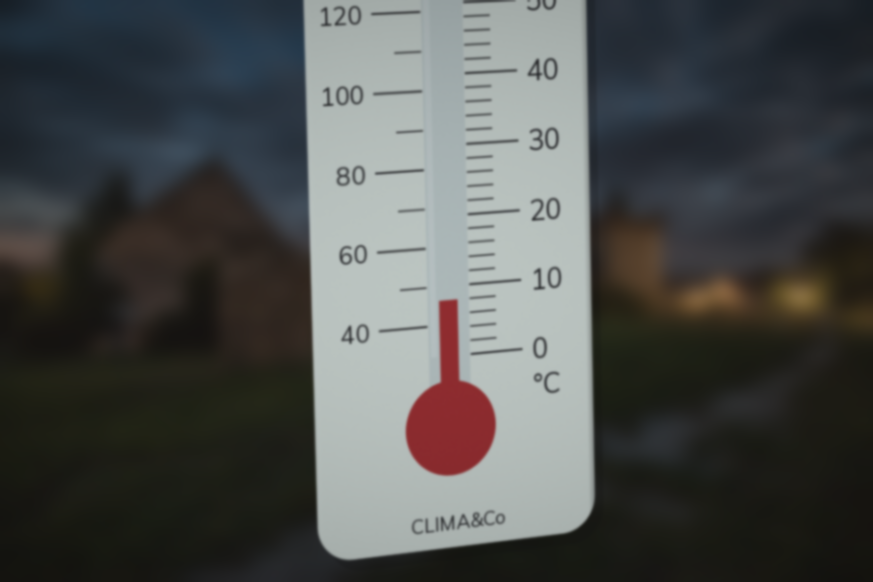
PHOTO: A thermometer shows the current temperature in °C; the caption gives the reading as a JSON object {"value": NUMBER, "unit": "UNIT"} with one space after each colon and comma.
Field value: {"value": 8, "unit": "°C"}
